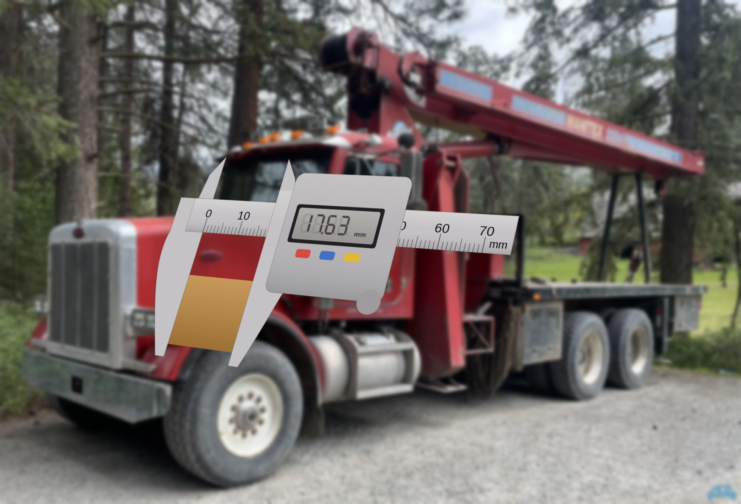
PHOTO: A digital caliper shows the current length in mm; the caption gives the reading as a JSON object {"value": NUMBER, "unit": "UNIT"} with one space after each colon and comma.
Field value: {"value": 17.63, "unit": "mm"}
